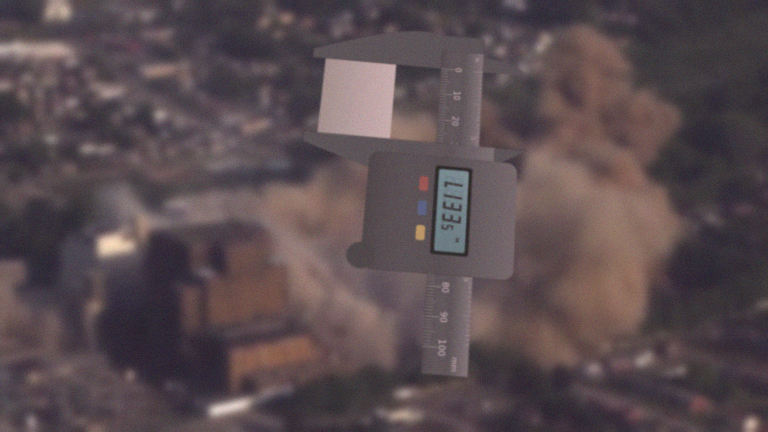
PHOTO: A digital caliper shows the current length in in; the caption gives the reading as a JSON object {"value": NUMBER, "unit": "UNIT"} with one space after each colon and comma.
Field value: {"value": 1.1335, "unit": "in"}
